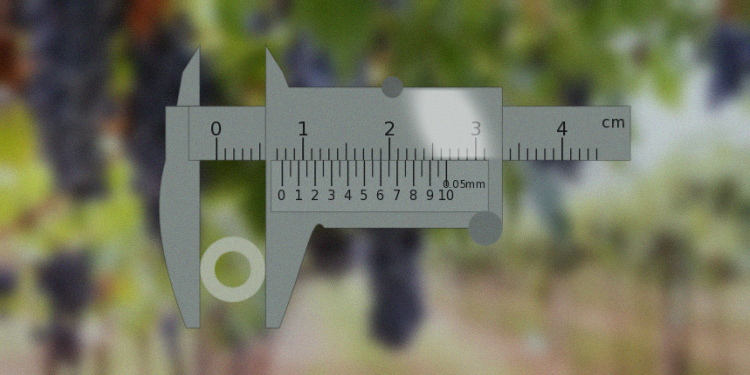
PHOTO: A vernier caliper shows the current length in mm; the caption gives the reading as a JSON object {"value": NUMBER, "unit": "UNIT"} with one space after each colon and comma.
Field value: {"value": 7.6, "unit": "mm"}
